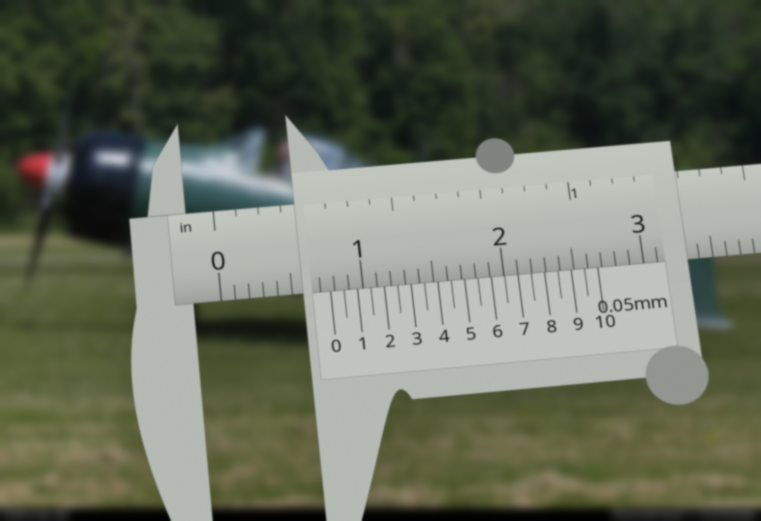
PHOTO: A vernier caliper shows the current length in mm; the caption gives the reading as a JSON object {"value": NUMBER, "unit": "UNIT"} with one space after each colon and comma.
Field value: {"value": 7.7, "unit": "mm"}
